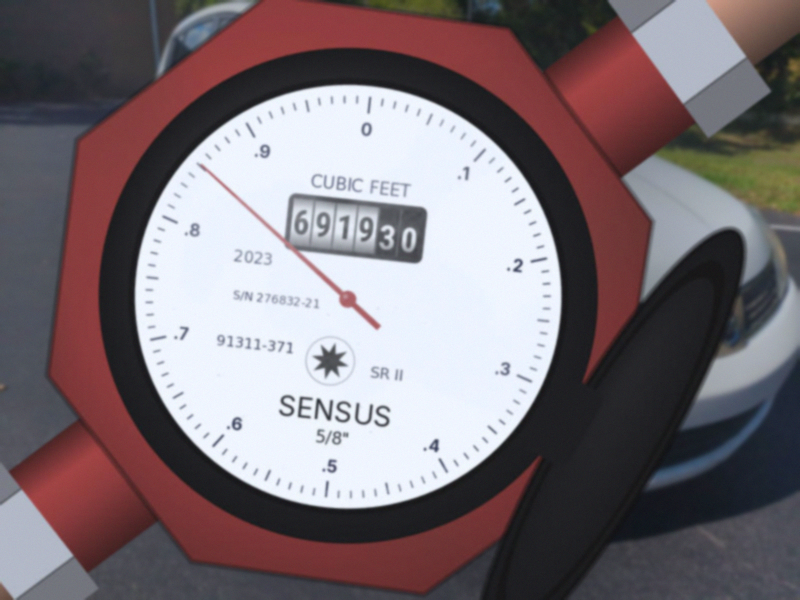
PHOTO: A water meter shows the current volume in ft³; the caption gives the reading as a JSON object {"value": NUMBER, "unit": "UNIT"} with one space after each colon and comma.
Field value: {"value": 691929.85, "unit": "ft³"}
